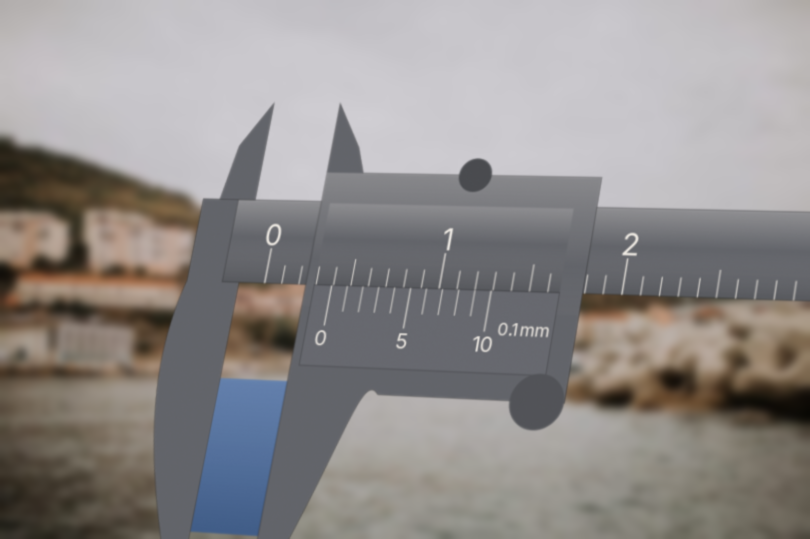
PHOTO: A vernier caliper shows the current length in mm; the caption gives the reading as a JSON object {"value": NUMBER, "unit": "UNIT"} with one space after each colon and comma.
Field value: {"value": 3.9, "unit": "mm"}
